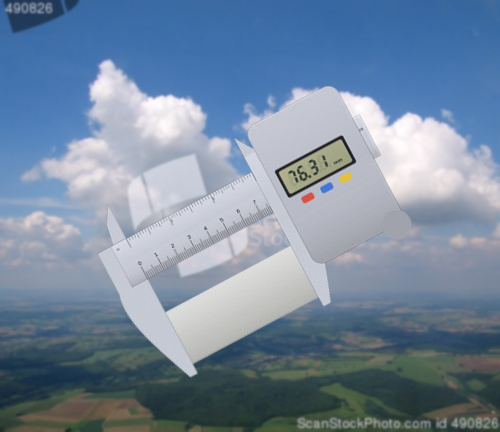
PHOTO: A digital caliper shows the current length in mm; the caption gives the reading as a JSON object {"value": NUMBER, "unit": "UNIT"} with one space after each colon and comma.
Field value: {"value": 76.31, "unit": "mm"}
